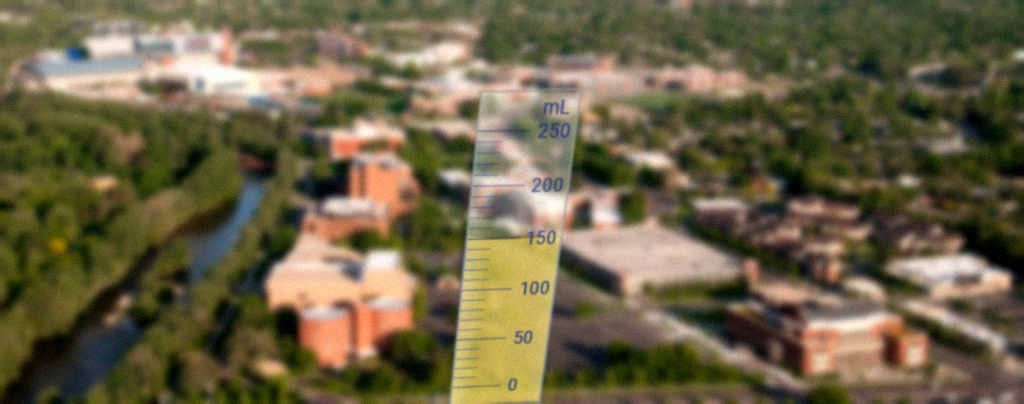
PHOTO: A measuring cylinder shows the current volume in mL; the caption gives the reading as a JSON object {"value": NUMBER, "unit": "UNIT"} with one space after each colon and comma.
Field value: {"value": 150, "unit": "mL"}
